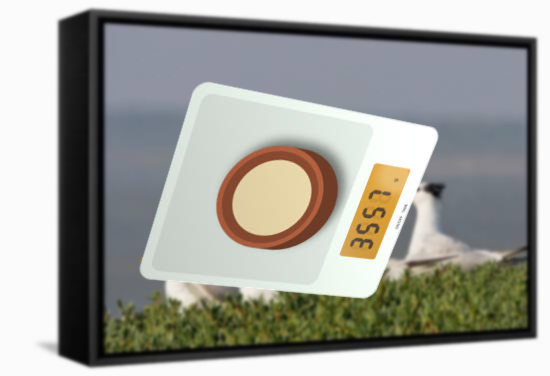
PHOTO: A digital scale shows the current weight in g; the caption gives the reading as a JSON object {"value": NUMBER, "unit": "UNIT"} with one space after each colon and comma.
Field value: {"value": 3557, "unit": "g"}
